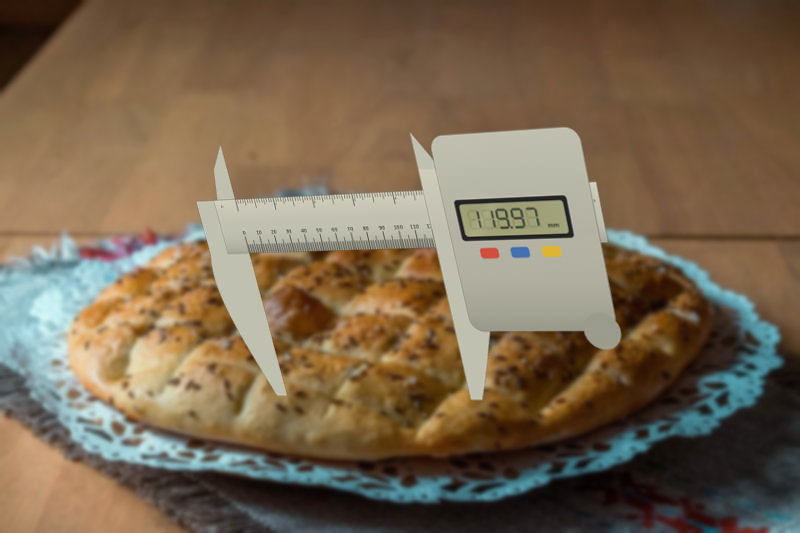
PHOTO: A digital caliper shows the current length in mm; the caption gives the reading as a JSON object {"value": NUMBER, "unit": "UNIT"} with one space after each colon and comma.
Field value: {"value": 119.97, "unit": "mm"}
